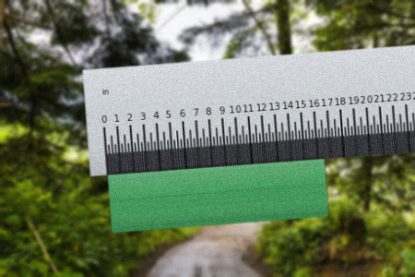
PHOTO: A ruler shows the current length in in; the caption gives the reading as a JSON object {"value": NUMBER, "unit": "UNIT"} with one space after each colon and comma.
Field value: {"value": 16.5, "unit": "in"}
